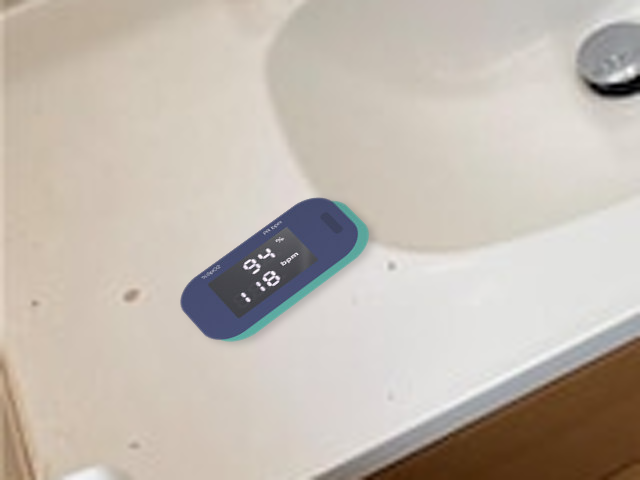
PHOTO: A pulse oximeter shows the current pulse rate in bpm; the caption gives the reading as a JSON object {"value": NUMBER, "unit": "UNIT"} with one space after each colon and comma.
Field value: {"value": 118, "unit": "bpm"}
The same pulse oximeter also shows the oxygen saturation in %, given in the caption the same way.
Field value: {"value": 94, "unit": "%"}
